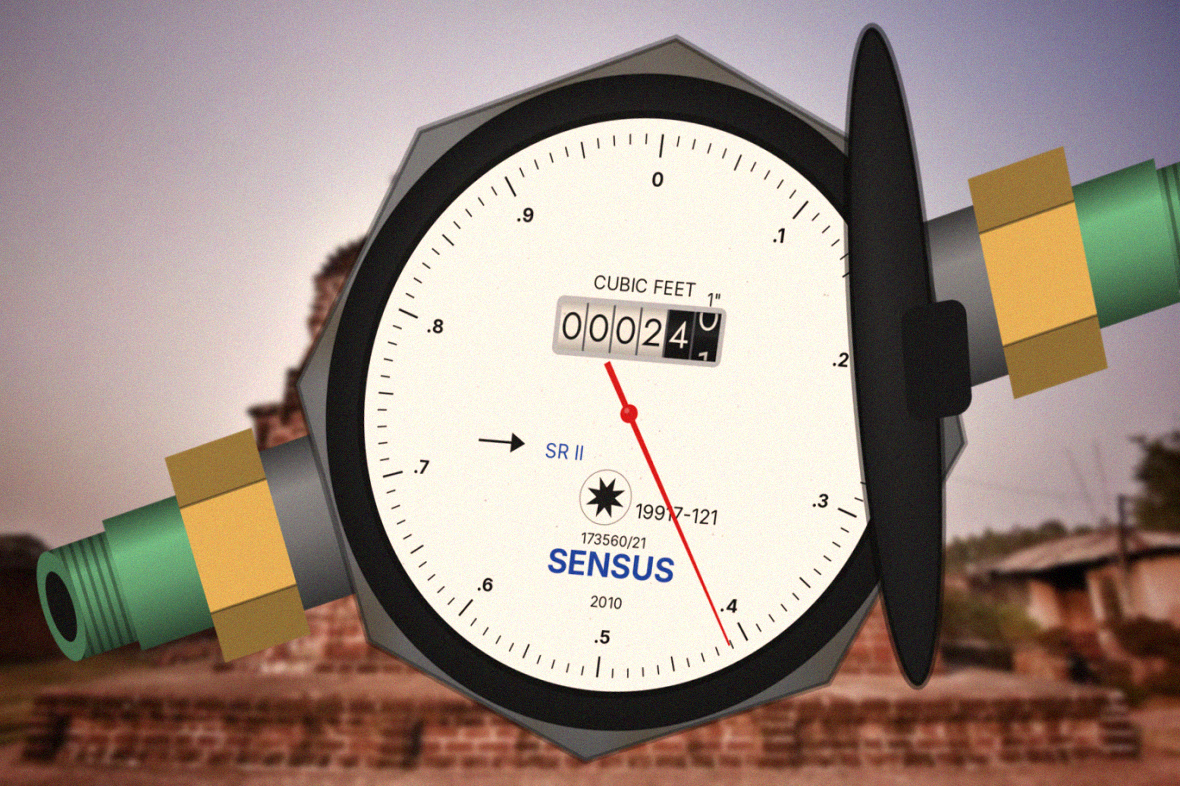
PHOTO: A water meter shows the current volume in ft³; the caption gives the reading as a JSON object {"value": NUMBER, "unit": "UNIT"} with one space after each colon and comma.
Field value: {"value": 240.41, "unit": "ft³"}
